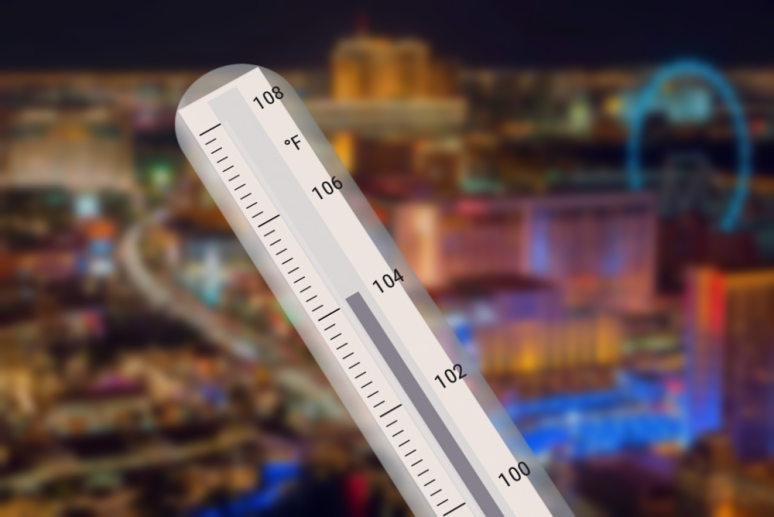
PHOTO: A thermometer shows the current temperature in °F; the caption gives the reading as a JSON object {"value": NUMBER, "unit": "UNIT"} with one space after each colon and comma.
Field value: {"value": 104.1, "unit": "°F"}
